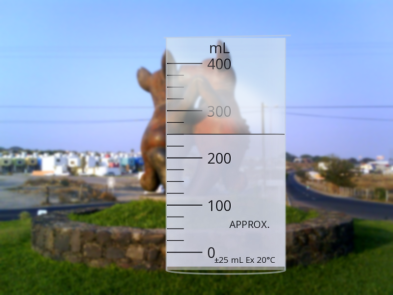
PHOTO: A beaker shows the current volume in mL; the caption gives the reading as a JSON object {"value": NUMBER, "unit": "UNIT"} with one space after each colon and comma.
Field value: {"value": 250, "unit": "mL"}
